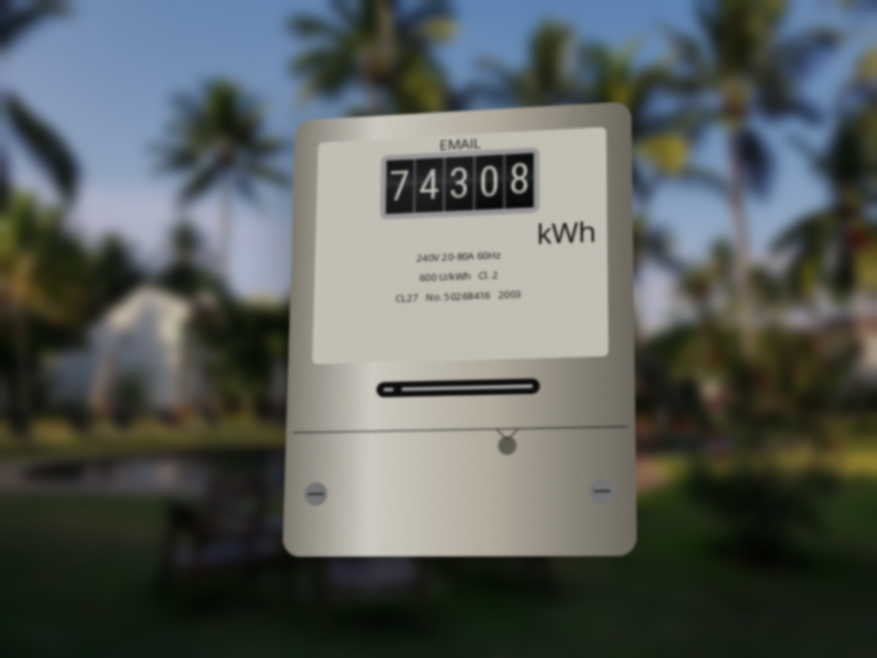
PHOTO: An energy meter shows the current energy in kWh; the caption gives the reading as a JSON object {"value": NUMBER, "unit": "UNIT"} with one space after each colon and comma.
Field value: {"value": 74308, "unit": "kWh"}
